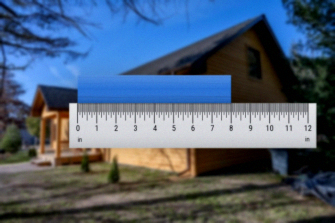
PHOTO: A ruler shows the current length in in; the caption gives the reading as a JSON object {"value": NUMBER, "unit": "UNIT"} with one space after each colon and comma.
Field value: {"value": 8, "unit": "in"}
